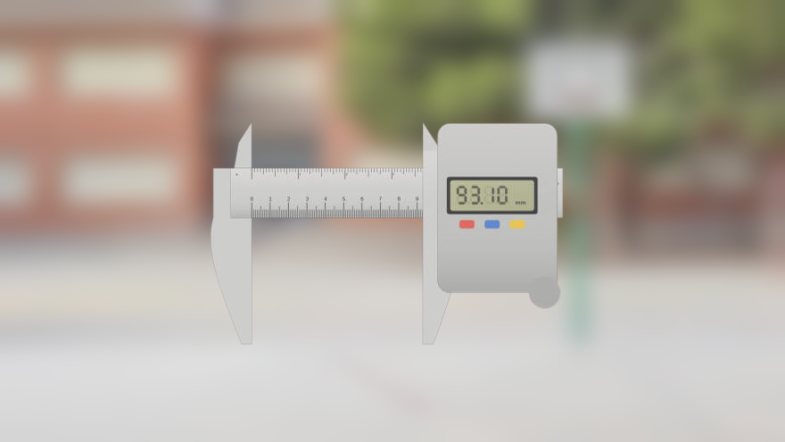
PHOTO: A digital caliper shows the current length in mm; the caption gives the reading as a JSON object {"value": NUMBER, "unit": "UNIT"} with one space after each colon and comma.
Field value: {"value": 93.10, "unit": "mm"}
